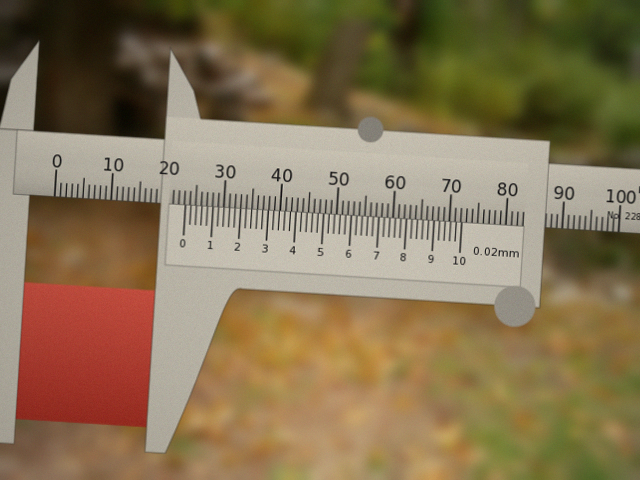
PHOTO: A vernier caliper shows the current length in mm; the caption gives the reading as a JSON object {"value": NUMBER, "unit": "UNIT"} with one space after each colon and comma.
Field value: {"value": 23.2, "unit": "mm"}
